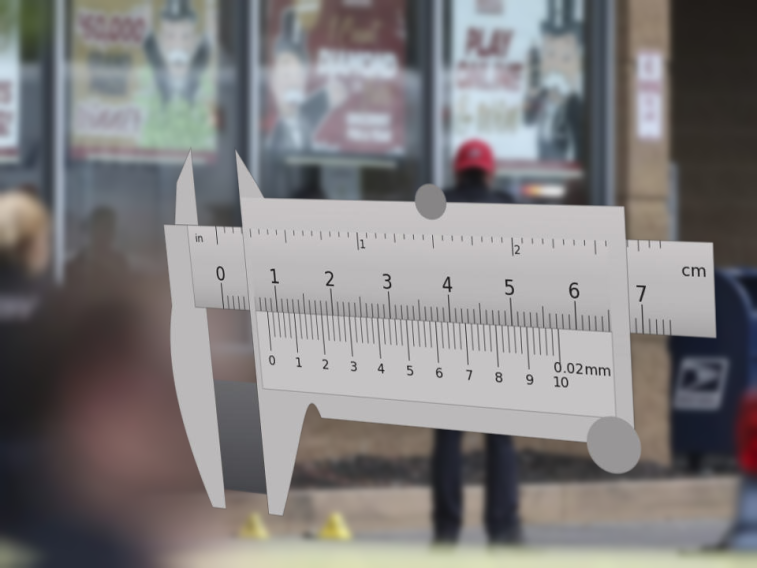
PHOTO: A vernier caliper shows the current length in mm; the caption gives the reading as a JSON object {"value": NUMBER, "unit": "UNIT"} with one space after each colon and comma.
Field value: {"value": 8.2, "unit": "mm"}
